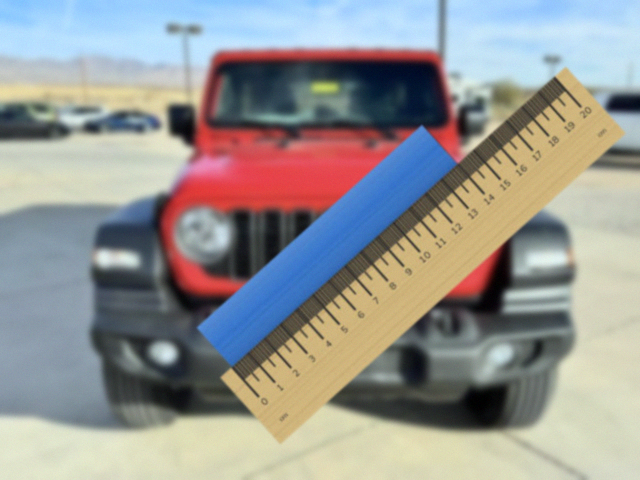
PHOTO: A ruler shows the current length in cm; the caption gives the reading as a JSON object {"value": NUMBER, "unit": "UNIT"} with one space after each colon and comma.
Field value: {"value": 14, "unit": "cm"}
